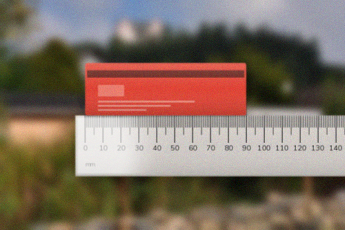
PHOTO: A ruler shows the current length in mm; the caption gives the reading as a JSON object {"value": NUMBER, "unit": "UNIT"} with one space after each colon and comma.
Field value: {"value": 90, "unit": "mm"}
